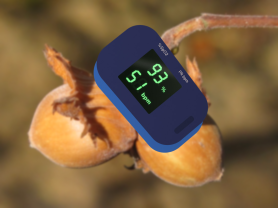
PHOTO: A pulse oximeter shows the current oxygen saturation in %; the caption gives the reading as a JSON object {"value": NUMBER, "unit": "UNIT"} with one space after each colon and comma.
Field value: {"value": 93, "unit": "%"}
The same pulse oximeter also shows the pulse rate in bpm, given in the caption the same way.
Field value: {"value": 51, "unit": "bpm"}
